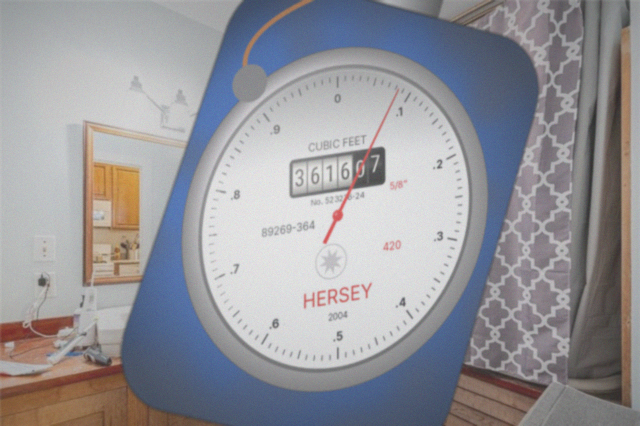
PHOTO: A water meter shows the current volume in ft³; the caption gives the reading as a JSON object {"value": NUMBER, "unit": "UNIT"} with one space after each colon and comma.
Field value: {"value": 361607.08, "unit": "ft³"}
